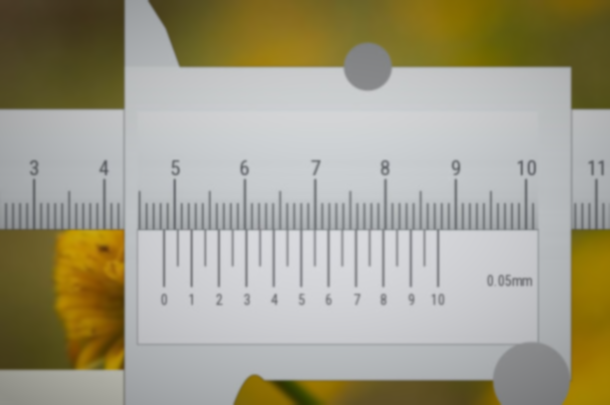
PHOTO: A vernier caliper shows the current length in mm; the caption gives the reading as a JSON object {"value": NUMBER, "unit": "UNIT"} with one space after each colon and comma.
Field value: {"value": 48.5, "unit": "mm"}
